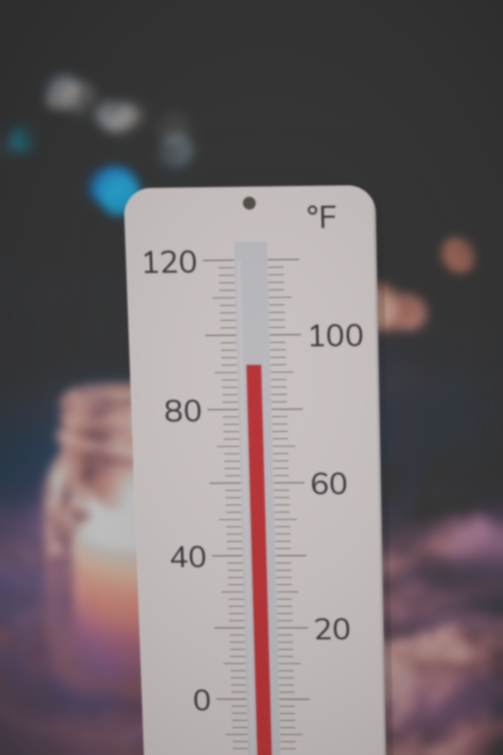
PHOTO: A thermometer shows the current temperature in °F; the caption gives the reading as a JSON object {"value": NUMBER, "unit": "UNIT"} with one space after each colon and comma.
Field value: {"value": 92, "unit": "°F"}
